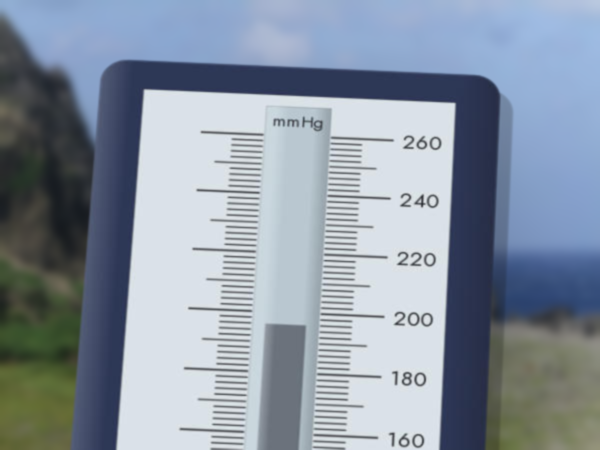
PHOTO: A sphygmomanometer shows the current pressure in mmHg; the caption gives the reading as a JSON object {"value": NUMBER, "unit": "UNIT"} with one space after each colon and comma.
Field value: {"value": 196, "unit": "mmHg"}
